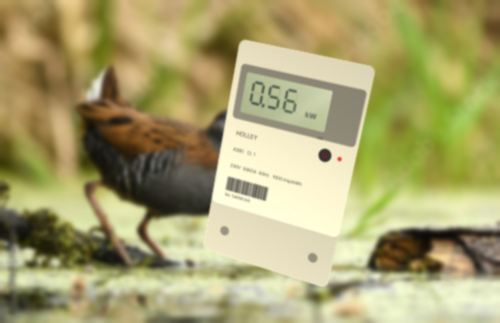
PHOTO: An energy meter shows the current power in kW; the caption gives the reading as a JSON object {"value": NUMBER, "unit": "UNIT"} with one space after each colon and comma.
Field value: {"value": 0.56, "unit": "kW"}
